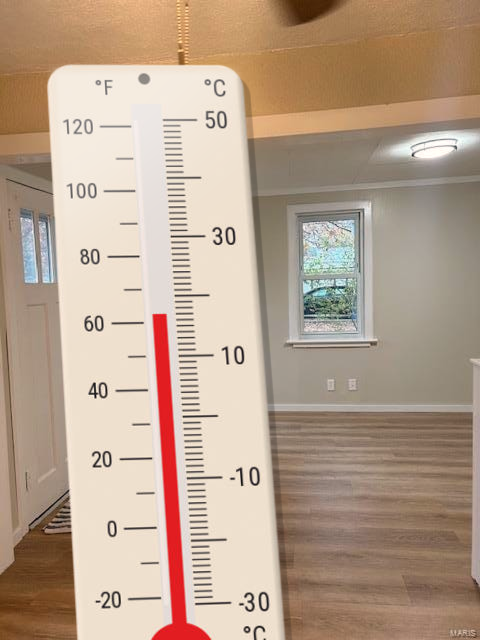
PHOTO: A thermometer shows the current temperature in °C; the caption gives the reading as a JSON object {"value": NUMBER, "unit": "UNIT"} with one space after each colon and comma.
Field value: {"value": 17, "unit": "°C"}
